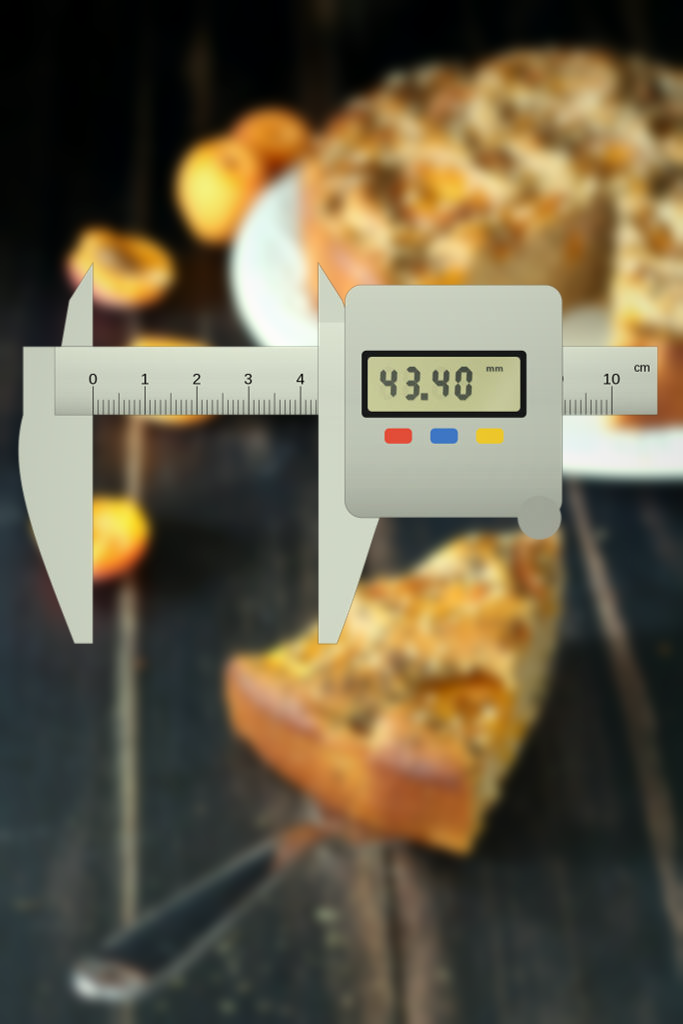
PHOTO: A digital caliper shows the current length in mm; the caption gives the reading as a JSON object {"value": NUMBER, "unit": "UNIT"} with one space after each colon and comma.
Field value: {"value": 43.40, "unit": "mm"}
